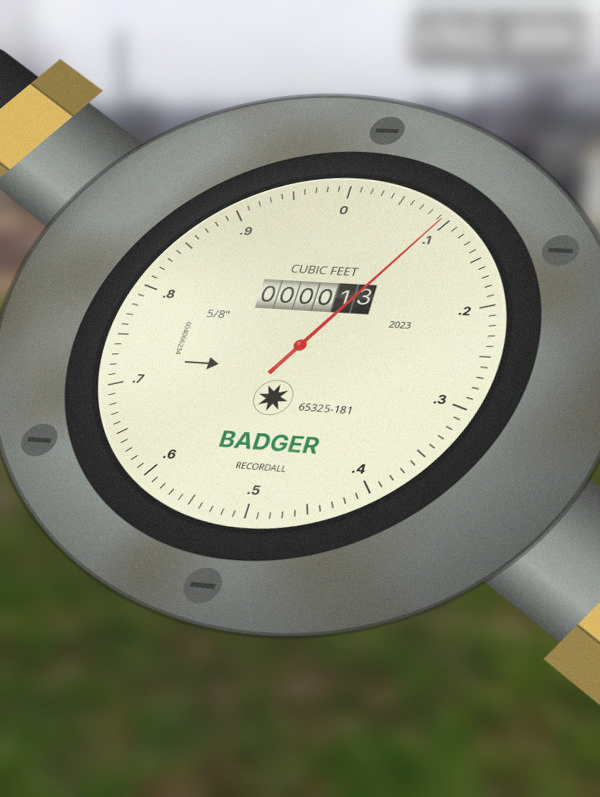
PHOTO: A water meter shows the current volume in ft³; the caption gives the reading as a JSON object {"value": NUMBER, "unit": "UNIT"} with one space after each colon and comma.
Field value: {"value": 13.09, "unit": "ft³"}
